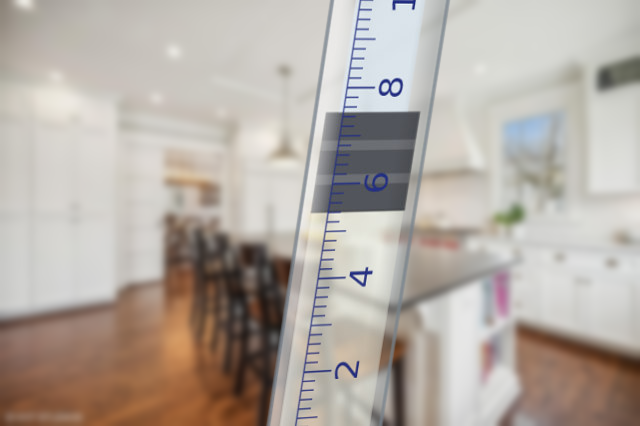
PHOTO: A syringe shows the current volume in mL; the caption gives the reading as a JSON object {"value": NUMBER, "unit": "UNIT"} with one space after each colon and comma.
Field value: {"value": 5.4, "unit": "mL"}
